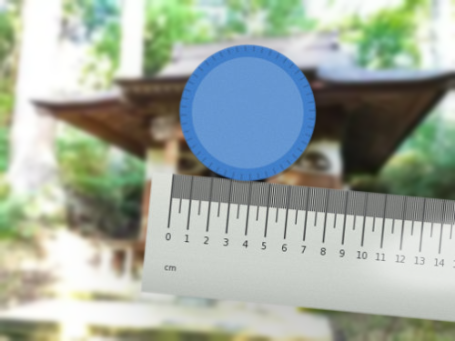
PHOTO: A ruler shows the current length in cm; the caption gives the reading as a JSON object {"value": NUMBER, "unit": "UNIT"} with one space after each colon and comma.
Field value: {"value": 7, "unit": "cm"}
